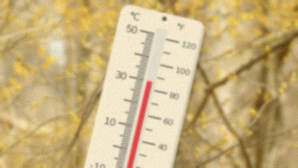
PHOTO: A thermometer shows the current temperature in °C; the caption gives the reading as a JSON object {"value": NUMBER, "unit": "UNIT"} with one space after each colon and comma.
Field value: {"value": 30, "unit": "°C"}
